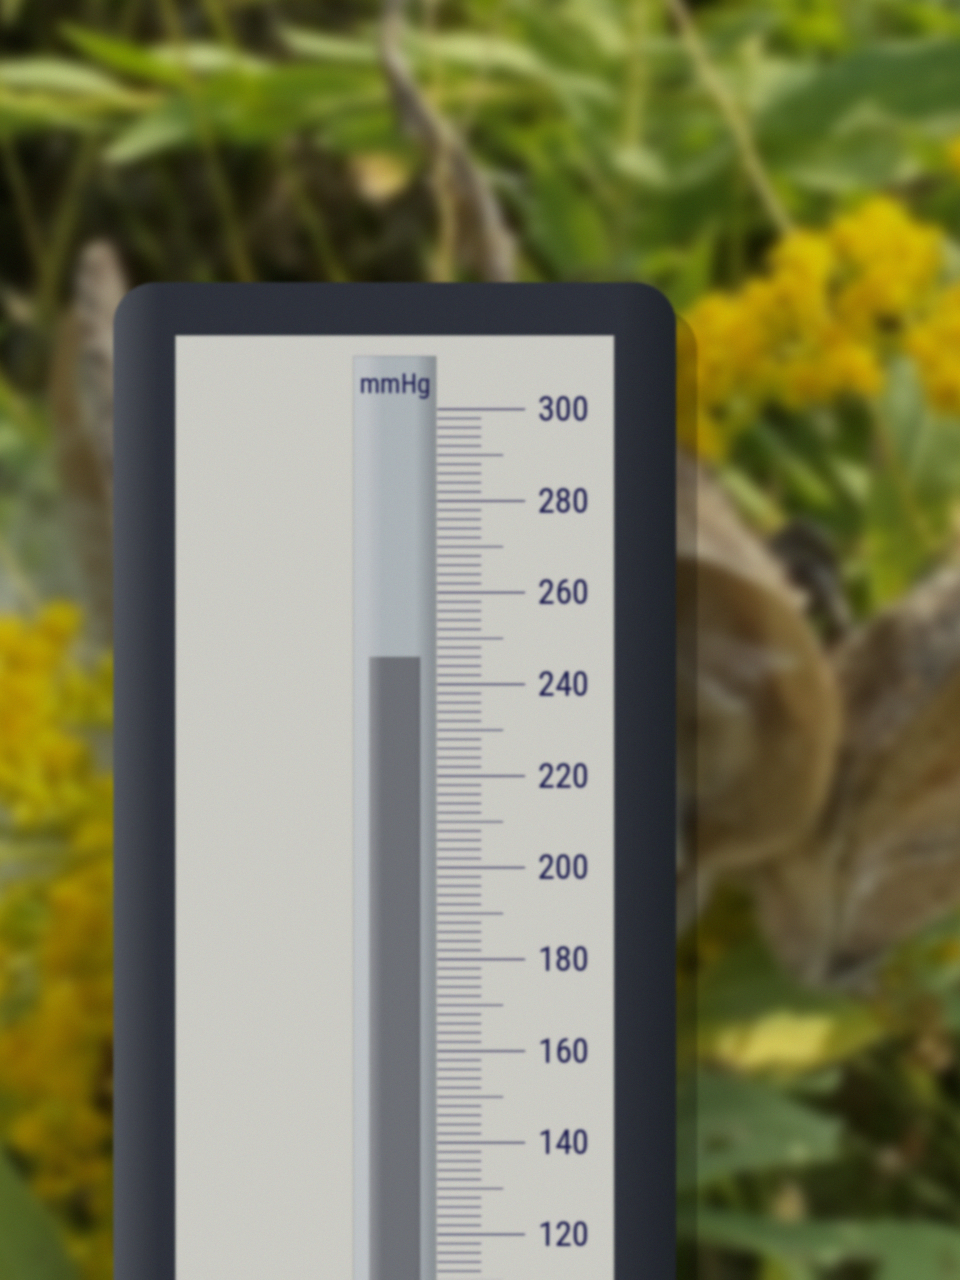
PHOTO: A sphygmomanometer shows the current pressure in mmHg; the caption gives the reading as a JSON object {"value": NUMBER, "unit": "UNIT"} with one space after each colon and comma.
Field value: {"value": 246, "unit": "mmHg"}
